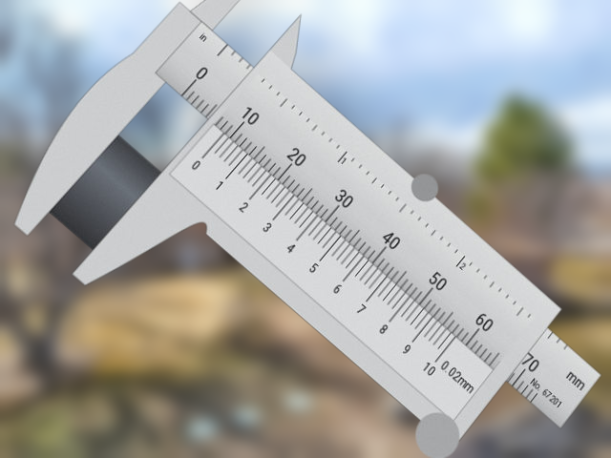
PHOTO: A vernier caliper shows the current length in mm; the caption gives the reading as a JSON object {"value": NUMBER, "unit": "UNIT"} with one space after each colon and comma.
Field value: {"value": 8.8, "unit": "mm"}
